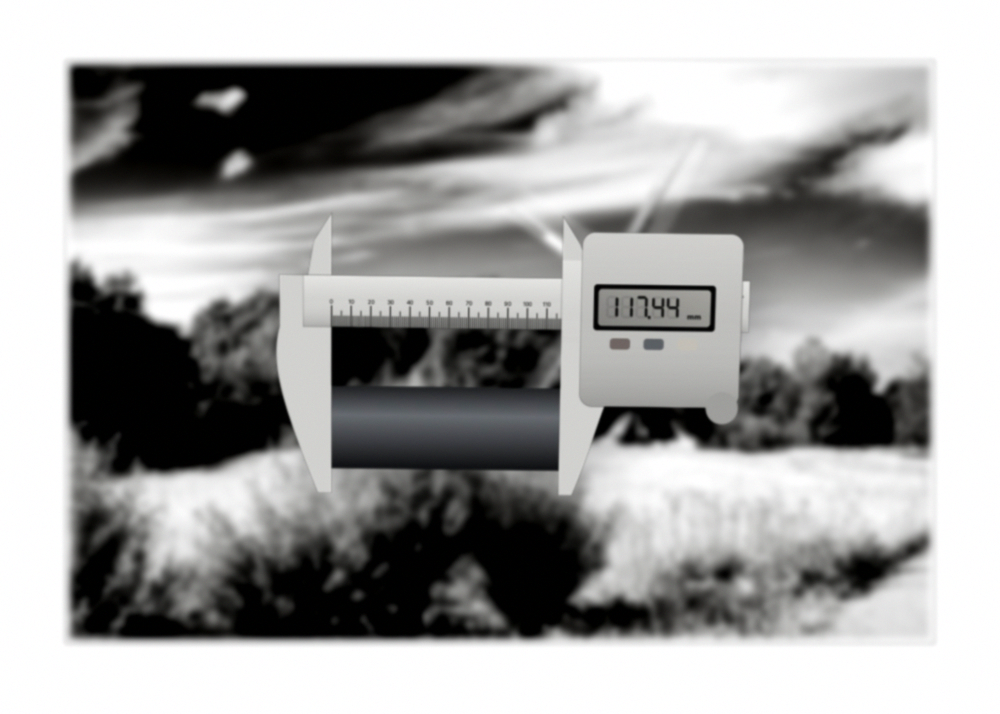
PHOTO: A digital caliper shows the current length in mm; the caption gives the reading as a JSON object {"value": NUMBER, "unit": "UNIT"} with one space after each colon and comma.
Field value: {"value": 117.44, "unit": "mm"}
